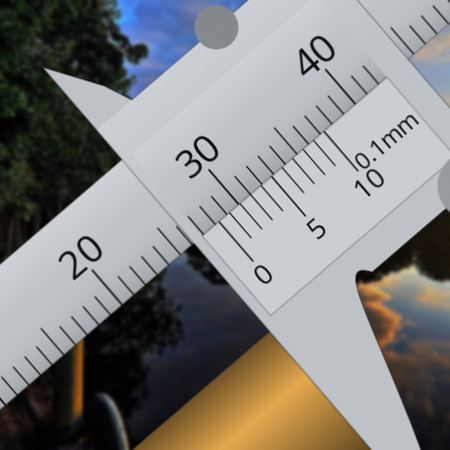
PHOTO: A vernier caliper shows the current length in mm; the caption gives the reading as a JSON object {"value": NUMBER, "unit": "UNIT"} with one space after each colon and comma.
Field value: {"value": 28.3, "unit": "mm"}
